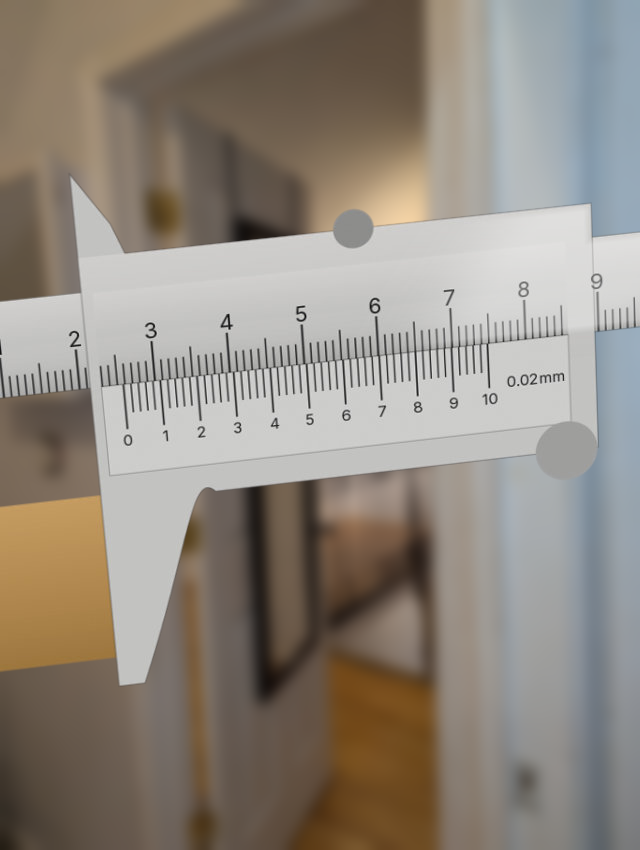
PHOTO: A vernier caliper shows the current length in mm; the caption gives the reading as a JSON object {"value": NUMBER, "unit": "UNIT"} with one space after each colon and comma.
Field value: {"value": 25.8, "unit": "mm"}
